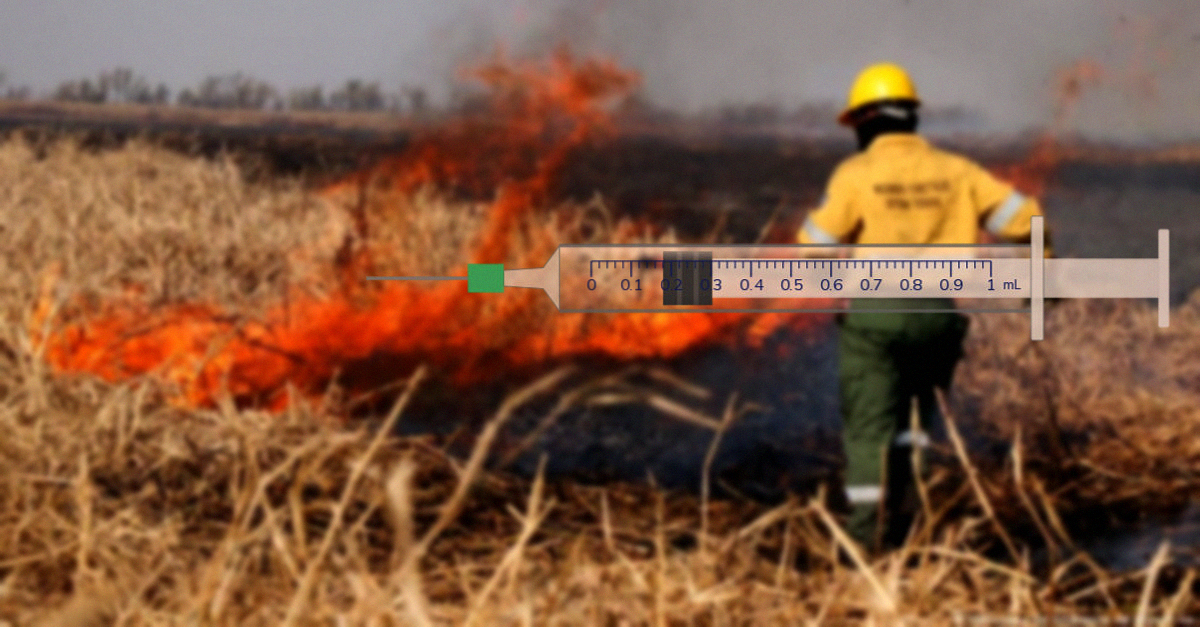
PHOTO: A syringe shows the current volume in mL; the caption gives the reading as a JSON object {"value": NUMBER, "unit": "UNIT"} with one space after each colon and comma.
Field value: {"value": 0.18, "unit": "mL"}
